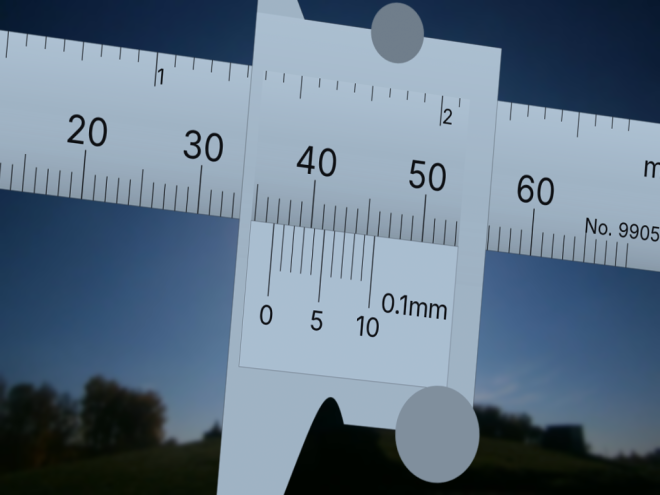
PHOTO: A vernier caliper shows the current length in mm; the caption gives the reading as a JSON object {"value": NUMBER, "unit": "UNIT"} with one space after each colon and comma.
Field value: {"value": 36.7, "unit": "mm"}
